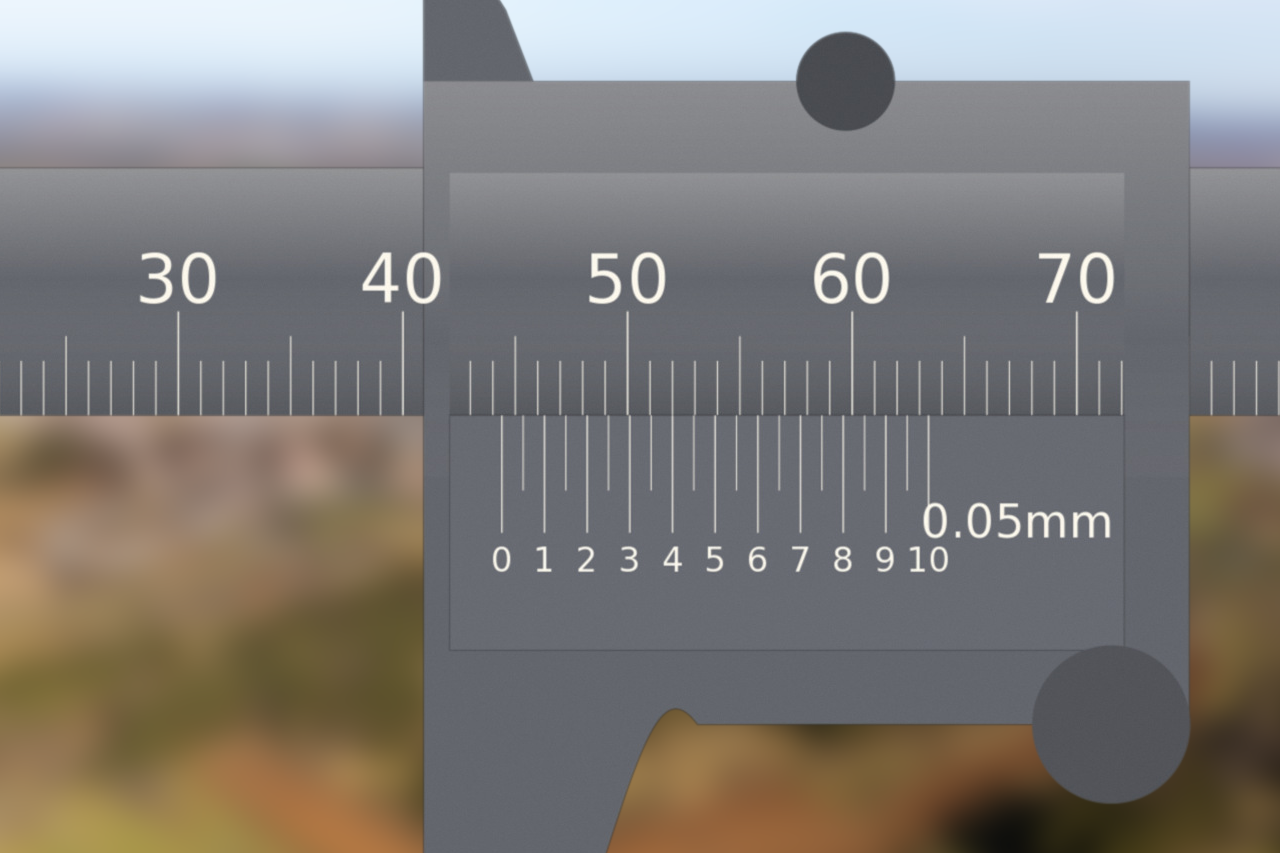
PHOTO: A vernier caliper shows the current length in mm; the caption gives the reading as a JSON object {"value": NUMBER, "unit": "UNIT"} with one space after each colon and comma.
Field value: {"value": 44.4, "unit": "mm"}
